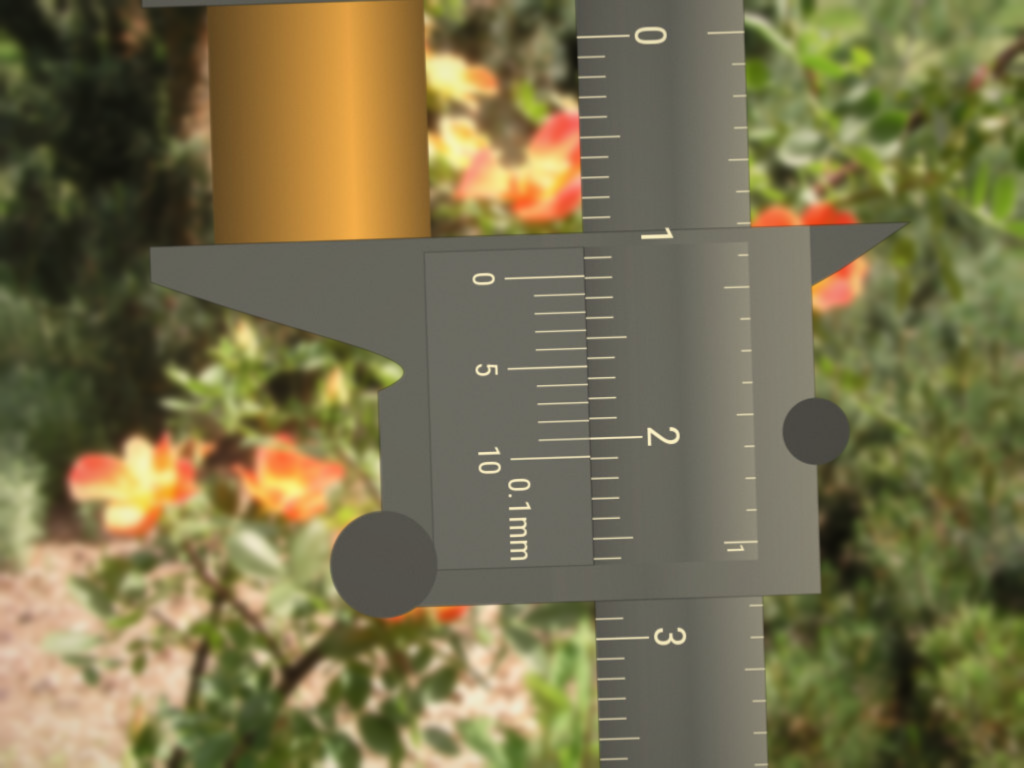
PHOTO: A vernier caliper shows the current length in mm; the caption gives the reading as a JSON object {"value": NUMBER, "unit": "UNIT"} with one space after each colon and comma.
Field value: {"value": 11.9, "unit": "mm"}
